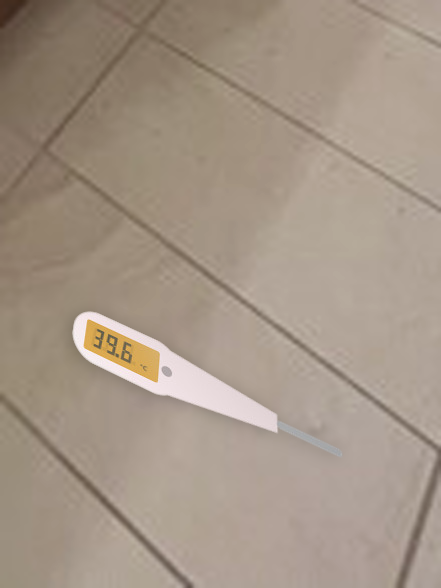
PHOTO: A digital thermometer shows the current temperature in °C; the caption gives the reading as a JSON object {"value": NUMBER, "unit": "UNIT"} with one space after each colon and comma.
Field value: {"value": 39.6, "unit": "°C"}
